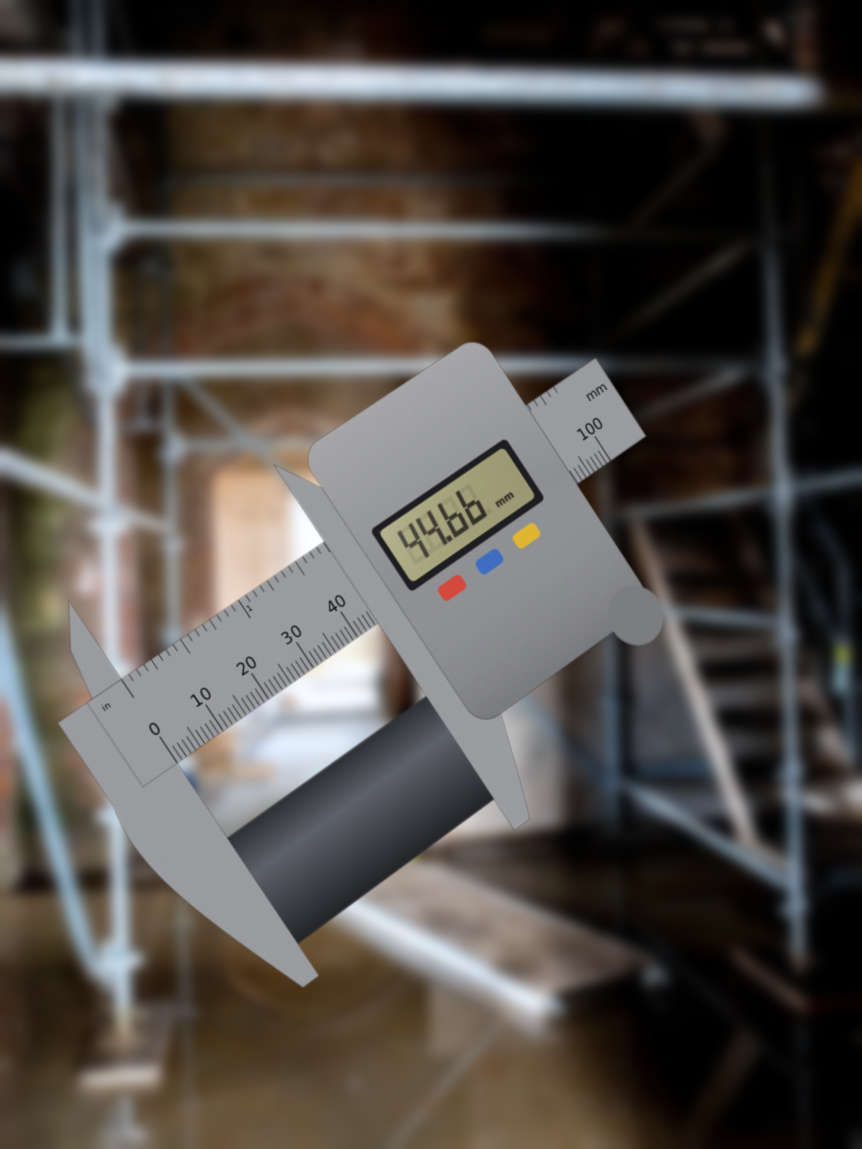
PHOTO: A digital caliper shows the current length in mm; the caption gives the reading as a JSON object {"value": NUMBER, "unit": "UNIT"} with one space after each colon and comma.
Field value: {"value": 44.66, "unit": "mm"}
